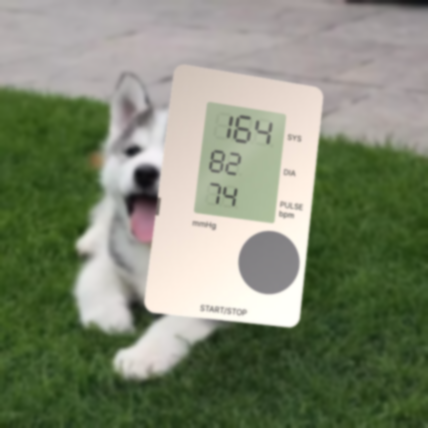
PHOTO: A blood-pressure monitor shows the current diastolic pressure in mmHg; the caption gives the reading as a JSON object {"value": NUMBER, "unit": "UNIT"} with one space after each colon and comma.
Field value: {"value": 82, "unit": "mmHg"}
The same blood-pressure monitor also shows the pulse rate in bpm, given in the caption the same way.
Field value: {"value": 74, "unit": "bpm"}
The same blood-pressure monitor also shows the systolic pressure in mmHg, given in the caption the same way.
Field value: {"value": 164, "unit": "mmHg"}
